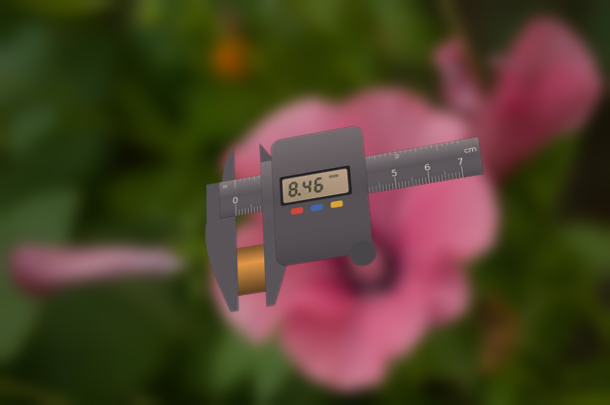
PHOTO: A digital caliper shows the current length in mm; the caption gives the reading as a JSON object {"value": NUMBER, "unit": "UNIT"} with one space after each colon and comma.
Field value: {"value": 8.46, "unit": "mm"}
